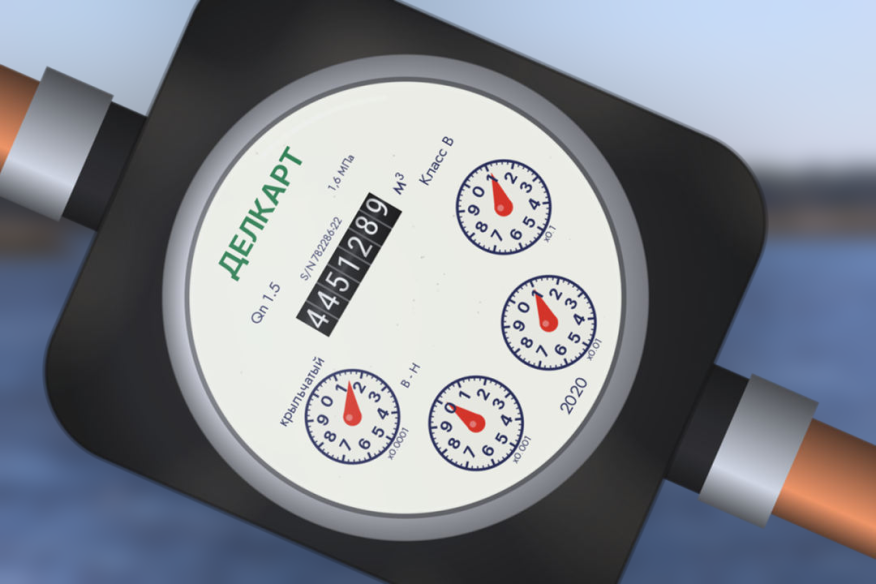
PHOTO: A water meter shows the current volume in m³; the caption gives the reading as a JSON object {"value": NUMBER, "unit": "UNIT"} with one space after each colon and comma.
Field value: {"value": 4451289.1101, "unit": "m³"}
